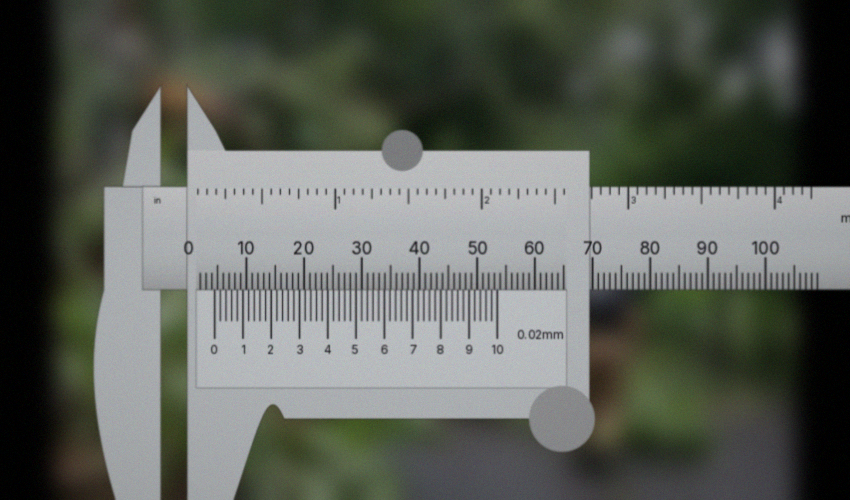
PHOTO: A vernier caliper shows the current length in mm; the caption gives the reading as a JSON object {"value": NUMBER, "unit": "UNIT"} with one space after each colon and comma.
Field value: {"value": 4.5, "unit": "mm"}
